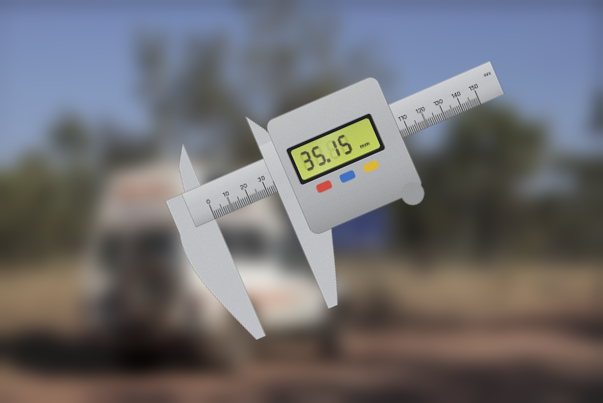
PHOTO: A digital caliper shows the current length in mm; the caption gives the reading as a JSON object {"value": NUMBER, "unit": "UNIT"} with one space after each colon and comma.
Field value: {"value": 35.15, "unit": "mm"}
